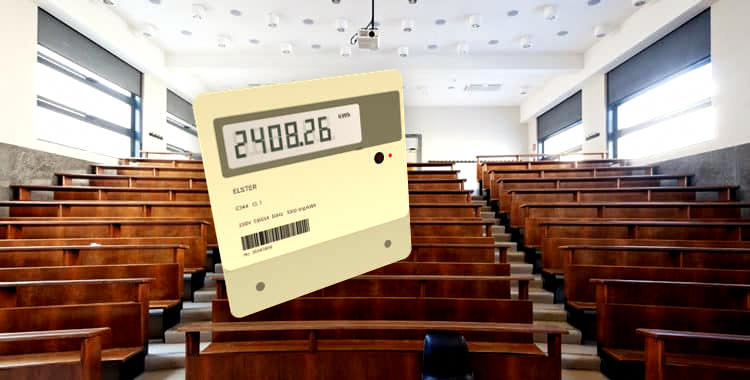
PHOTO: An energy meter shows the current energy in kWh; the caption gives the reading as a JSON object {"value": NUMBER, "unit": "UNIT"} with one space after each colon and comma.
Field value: {"value": 2408.26, "unit": "kWh"}
